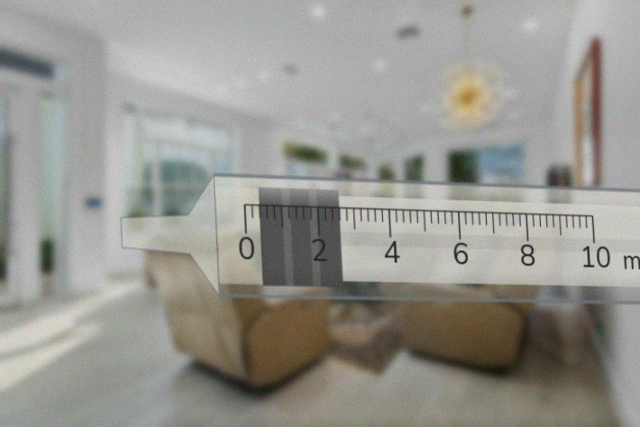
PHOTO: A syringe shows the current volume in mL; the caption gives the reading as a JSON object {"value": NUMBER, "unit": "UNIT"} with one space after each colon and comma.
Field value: {"value": 0.4, "unit": "mL"}
